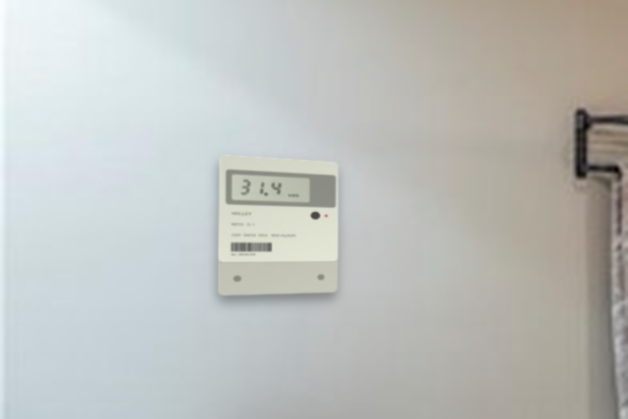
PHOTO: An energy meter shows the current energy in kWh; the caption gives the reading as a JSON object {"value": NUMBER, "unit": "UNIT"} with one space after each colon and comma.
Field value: {"value": 31.4, "unit": "kWh"}
